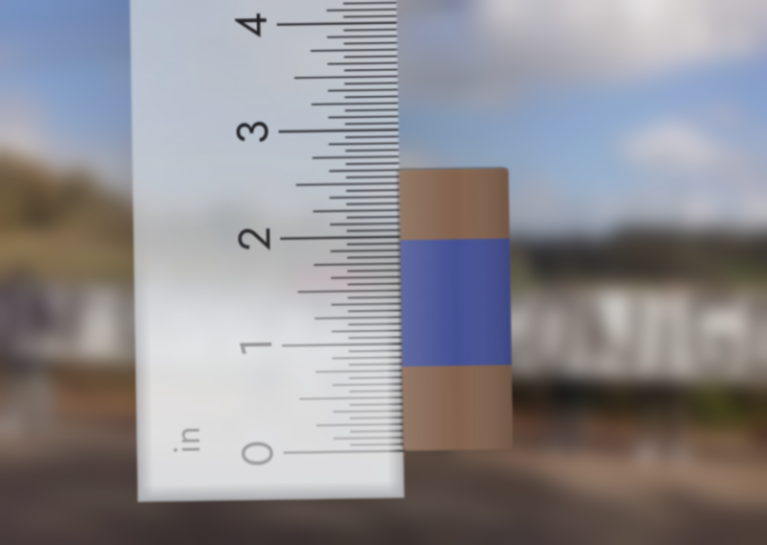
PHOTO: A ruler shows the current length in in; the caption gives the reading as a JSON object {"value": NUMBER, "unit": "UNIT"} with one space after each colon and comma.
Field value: {"value": 2.625, "unit": "in"}
